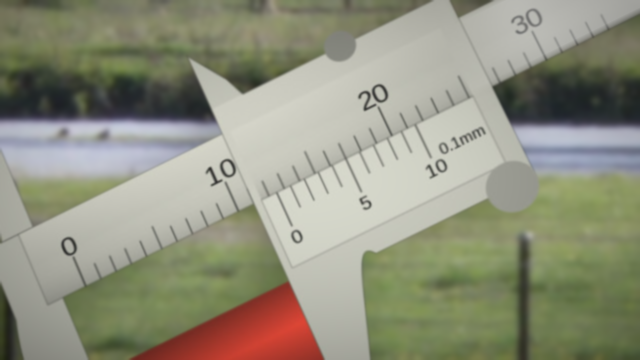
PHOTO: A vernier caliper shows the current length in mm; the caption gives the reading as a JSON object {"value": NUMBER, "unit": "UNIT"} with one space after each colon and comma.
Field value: {"value": 12.5, "unit": "mm"}
